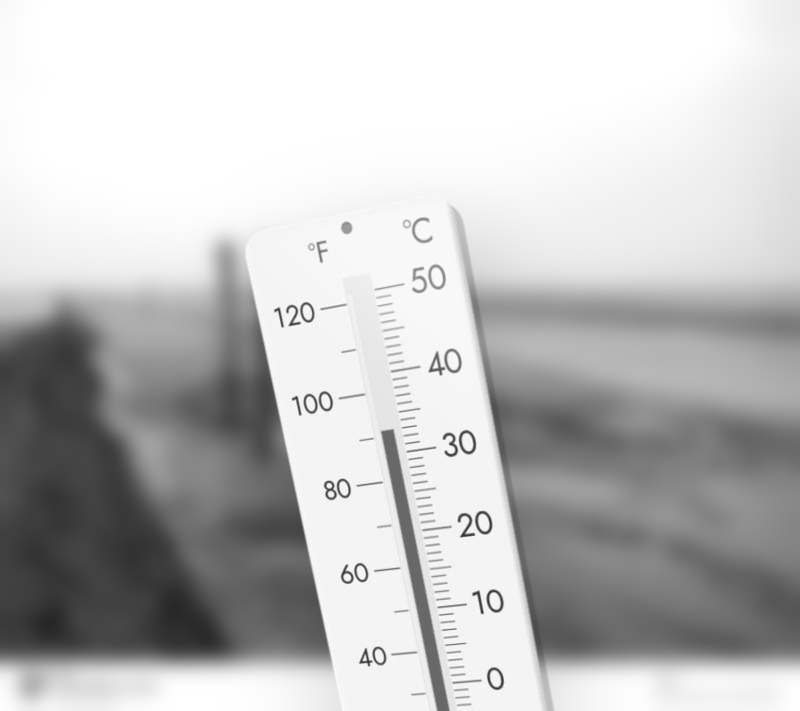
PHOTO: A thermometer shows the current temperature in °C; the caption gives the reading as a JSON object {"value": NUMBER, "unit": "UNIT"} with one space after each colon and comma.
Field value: {"value": 33, "unit": "°C"}
